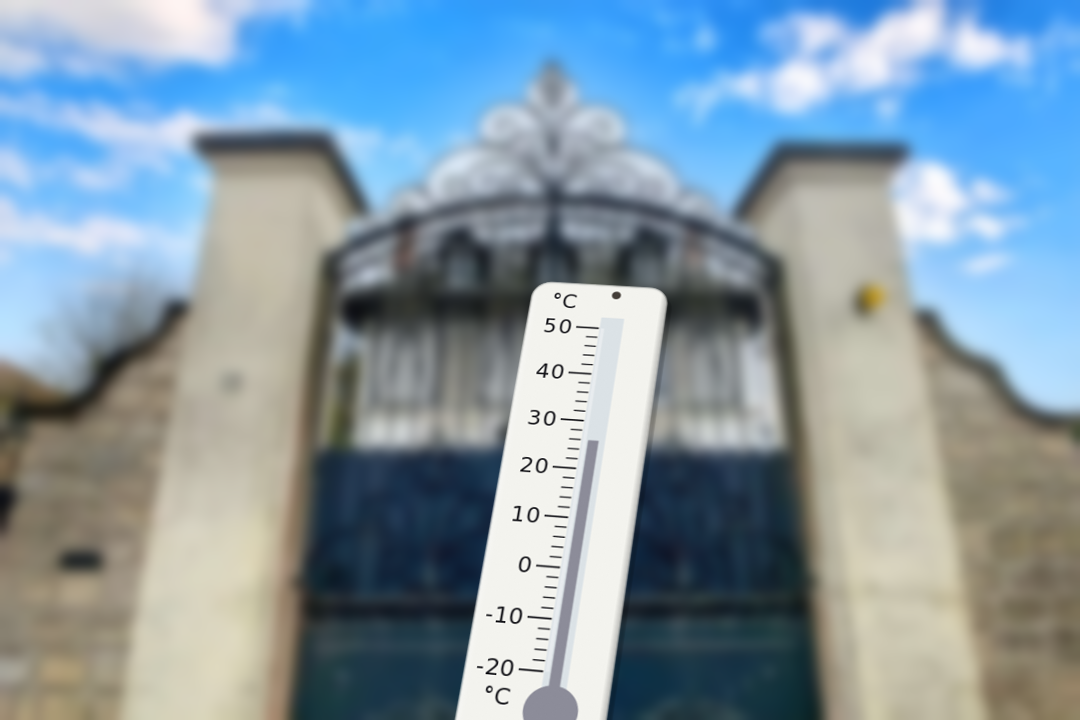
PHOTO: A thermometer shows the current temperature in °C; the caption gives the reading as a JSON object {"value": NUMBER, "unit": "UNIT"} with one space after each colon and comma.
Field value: {"value": 26, "unit": "°C"}
